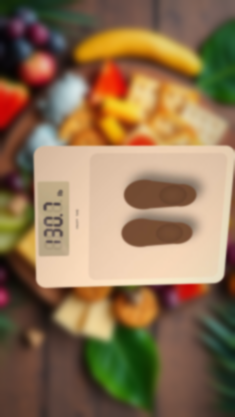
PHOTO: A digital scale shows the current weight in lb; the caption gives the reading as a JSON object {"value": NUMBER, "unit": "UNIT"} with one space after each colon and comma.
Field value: {"value": 130.7, "unit": "lb"}
